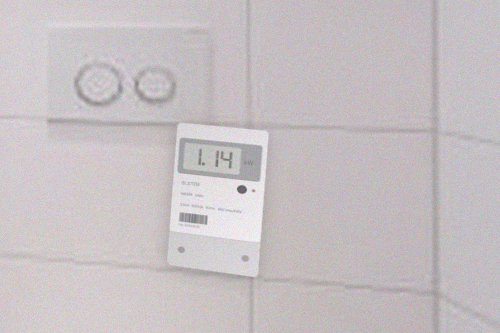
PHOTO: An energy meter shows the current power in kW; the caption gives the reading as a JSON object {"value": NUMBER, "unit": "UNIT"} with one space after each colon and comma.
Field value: {"value": 1.14, "unit": "kW"}
